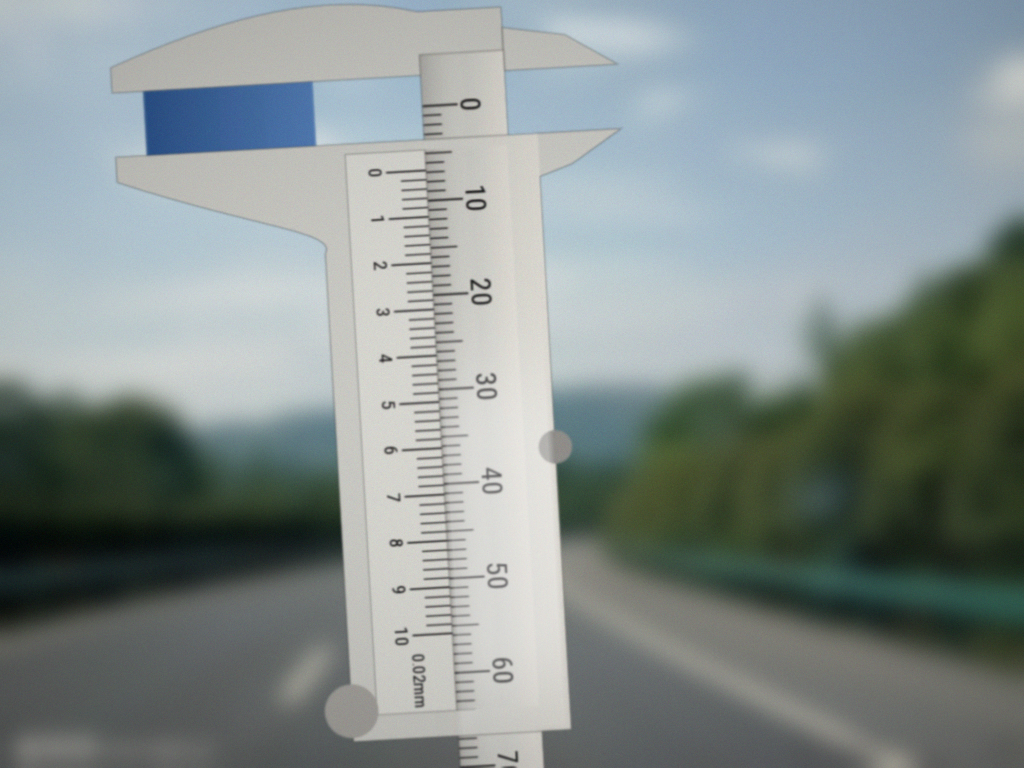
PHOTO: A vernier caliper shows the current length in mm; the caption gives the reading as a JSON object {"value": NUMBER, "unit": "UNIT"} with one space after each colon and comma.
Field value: {"value": 6.8, "unit": "mm"}
